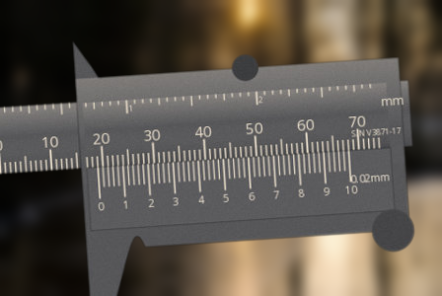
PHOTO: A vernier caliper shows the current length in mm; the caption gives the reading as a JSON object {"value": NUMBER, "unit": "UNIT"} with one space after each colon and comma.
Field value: {"value": 19.0, "unit": "mm"}
